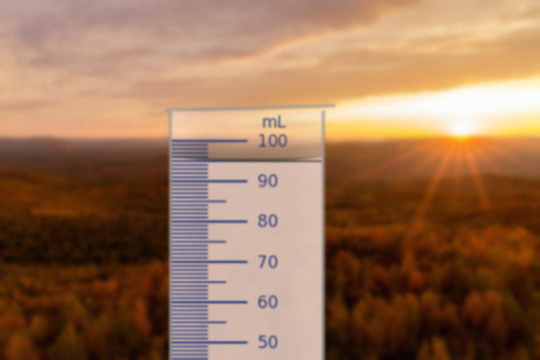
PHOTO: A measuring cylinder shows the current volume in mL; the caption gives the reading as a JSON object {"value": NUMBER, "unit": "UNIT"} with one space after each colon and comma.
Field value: {"value": 95, "unit": "mL"}
